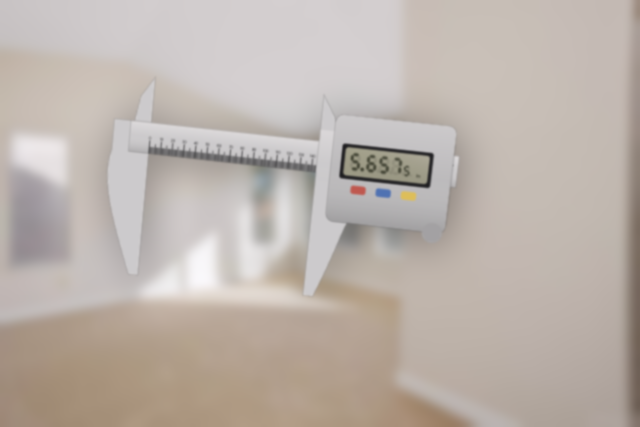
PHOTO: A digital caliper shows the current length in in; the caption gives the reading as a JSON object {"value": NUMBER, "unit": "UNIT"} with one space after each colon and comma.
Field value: {"value": 5.6575, "unit": "in"}
